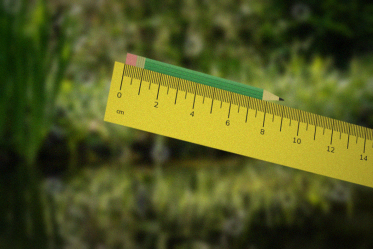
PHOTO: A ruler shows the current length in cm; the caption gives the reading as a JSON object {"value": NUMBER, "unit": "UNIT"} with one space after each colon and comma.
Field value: {"value": 9, "unit": "cm"}
